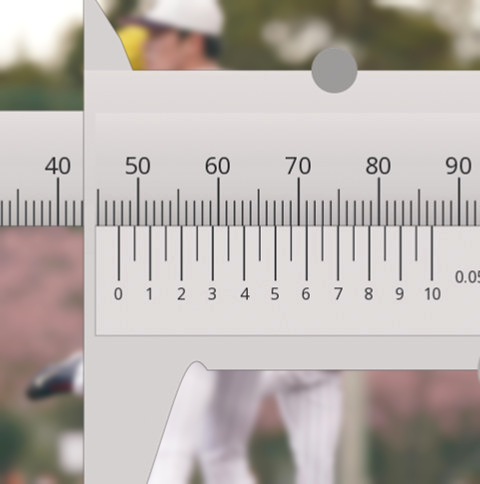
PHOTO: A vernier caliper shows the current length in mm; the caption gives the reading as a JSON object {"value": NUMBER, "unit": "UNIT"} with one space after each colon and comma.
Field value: {"value": 47.6, "unit": "mm"}
